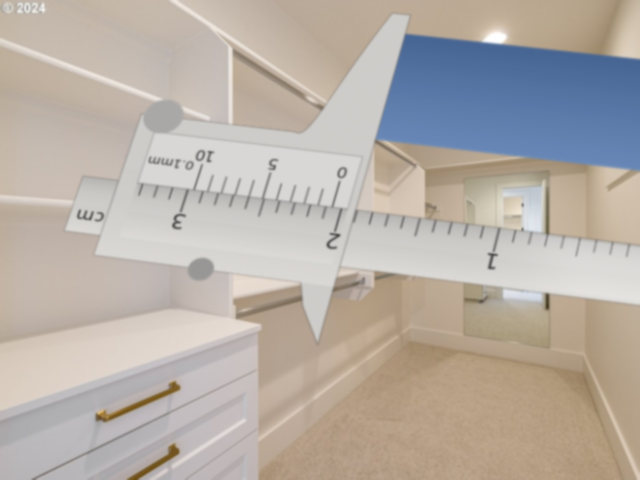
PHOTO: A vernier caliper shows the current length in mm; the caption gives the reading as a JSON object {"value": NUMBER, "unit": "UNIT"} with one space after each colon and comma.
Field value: {"value": 20.6, "unit": "mm"}
